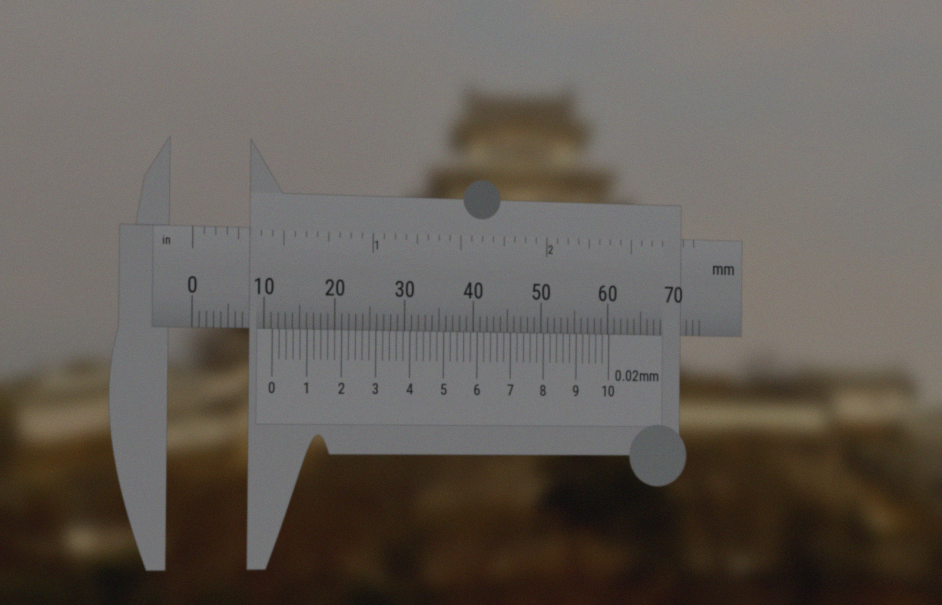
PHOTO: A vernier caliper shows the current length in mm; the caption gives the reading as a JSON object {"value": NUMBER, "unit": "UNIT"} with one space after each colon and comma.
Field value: {"value": 11.2, "unit": "mm"}
